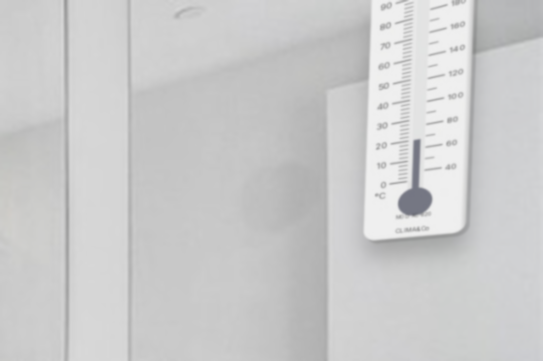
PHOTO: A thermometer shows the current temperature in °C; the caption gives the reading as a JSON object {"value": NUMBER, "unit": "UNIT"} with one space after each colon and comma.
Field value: {"value": 20, "unit": "°C"}
